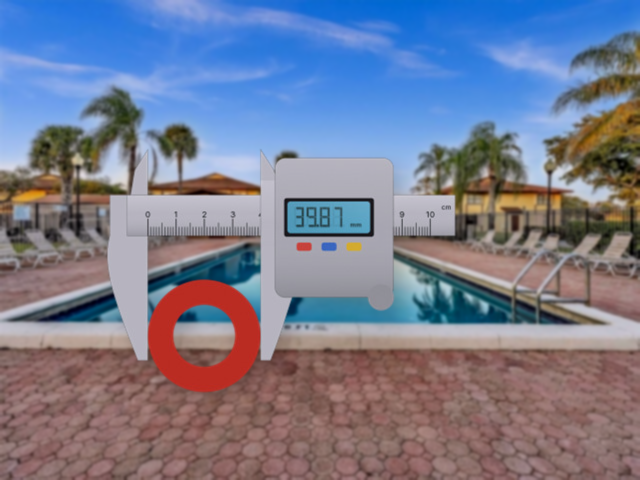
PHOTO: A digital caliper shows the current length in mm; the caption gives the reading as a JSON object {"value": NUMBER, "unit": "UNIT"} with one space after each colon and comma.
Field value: {"value": 39.87, "unit": "mm"}
